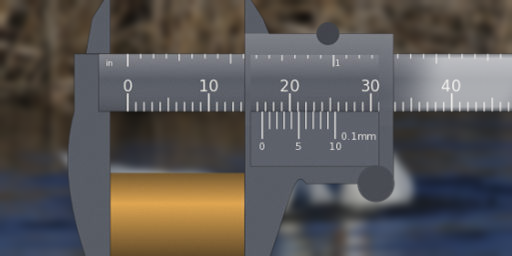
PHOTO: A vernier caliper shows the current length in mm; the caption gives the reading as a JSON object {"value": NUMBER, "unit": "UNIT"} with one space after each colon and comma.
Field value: {"value": 16.6, "unit": "mm"}
